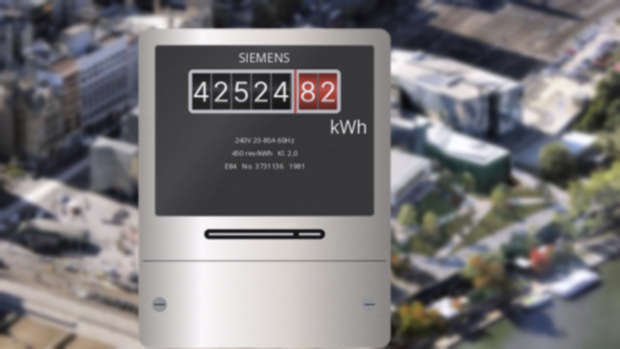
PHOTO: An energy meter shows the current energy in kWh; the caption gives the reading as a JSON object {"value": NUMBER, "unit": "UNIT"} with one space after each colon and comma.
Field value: {"value": 42524.82, "unit": "kWh"}
